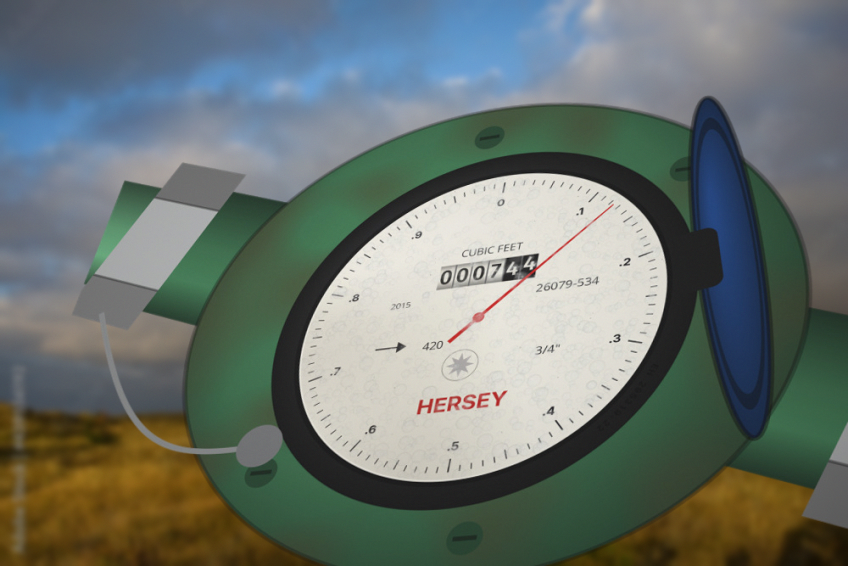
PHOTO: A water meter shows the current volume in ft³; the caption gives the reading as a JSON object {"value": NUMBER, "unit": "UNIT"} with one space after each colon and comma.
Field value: {"value": 744.12, "unit": "ft³"}
